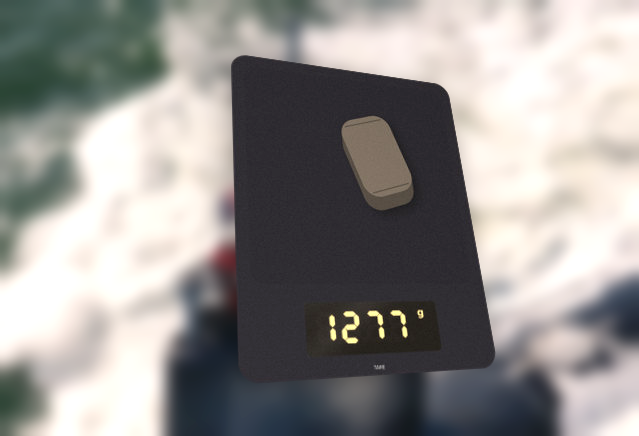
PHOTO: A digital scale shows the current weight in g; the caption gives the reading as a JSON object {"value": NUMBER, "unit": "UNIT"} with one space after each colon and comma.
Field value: {"value": 1277, "unit": "g"}
